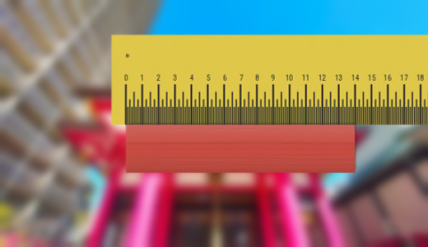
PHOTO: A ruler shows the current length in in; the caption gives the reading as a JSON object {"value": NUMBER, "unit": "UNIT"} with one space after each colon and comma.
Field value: {"value": 14, "unit": "in"}
